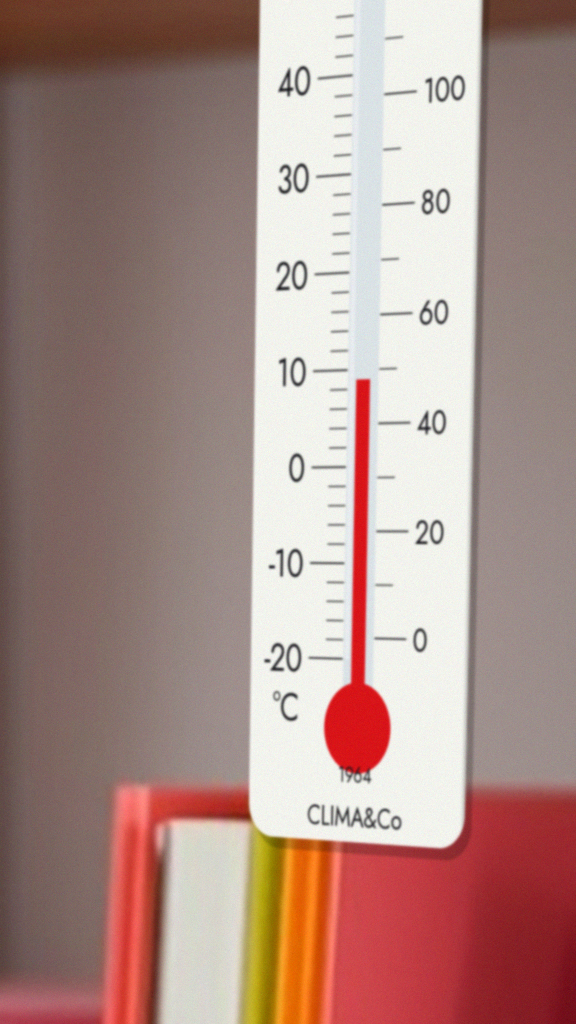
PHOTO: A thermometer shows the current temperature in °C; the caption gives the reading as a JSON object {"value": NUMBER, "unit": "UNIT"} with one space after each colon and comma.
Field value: {"value": 9, "unit": "°C"}
